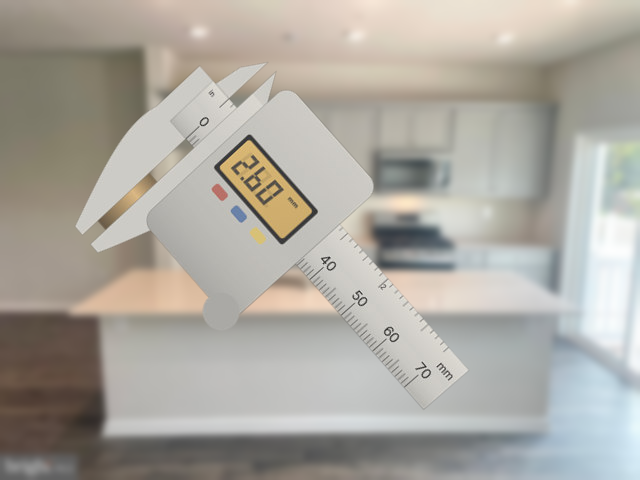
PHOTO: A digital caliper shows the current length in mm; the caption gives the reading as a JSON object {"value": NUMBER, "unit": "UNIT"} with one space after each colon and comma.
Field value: {"value": 2.60, "unit": "mm"}
